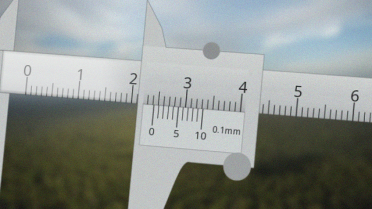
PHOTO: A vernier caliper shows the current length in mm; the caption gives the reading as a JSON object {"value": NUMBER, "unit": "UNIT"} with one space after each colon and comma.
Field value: {"value": 24.2, "unit": "mm"}
